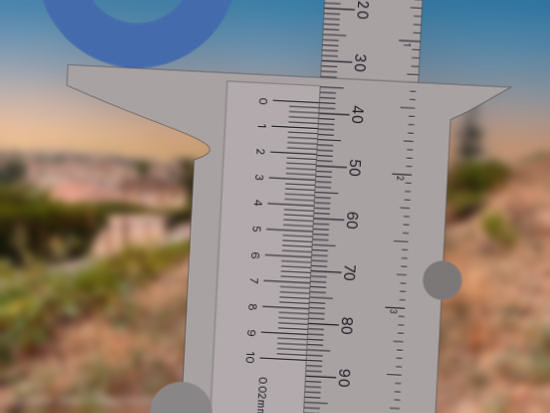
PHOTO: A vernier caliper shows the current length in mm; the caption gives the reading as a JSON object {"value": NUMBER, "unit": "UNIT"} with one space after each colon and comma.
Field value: {"value": 38.0, "unit": "mm"}
